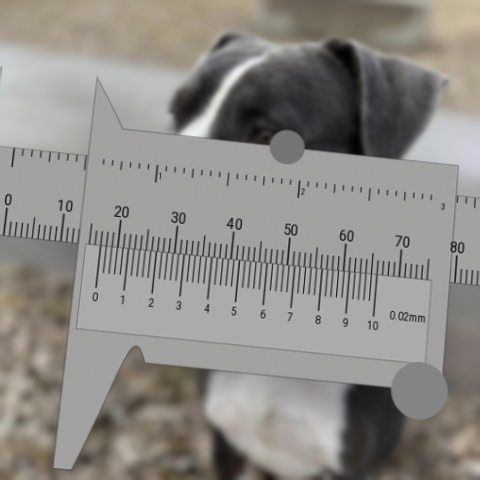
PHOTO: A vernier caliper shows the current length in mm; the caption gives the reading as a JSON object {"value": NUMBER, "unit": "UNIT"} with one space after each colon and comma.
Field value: {"value": 17.0, "unit": "mm"}
